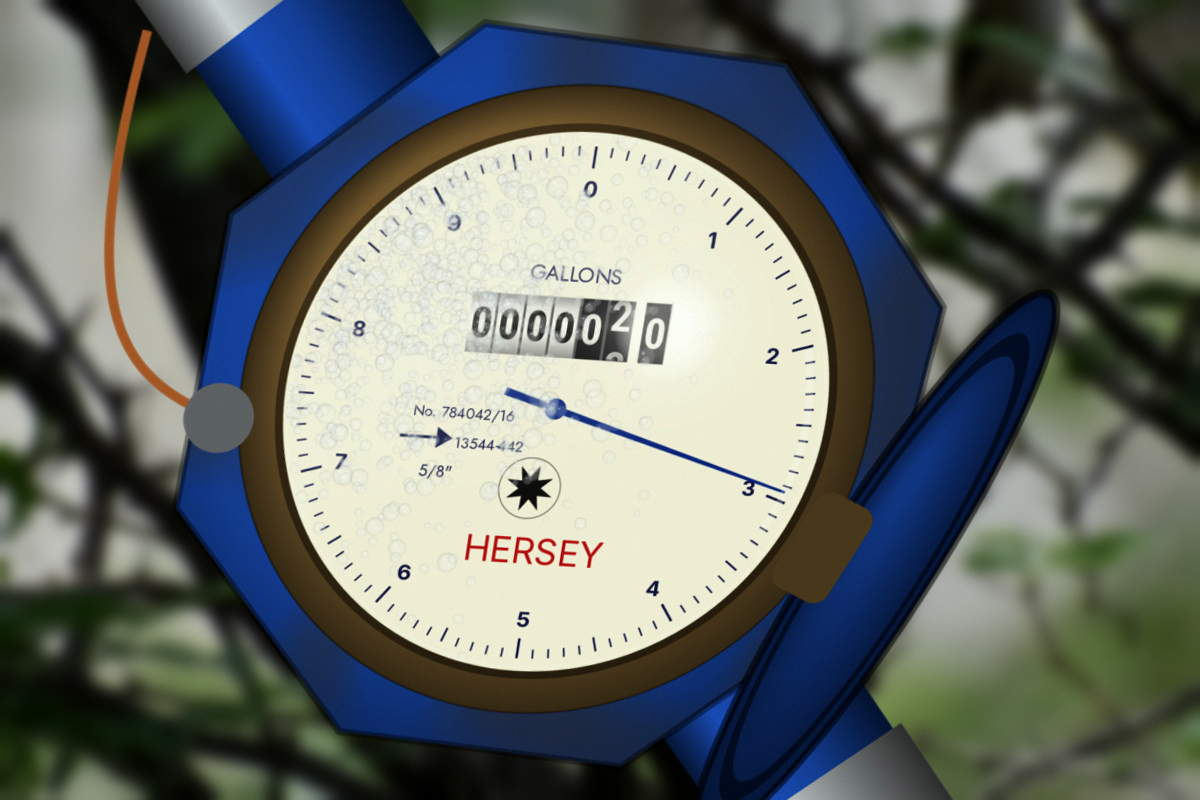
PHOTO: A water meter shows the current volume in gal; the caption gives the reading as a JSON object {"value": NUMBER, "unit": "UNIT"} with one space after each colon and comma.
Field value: {"value": 22.9, "unit": "gal"}
